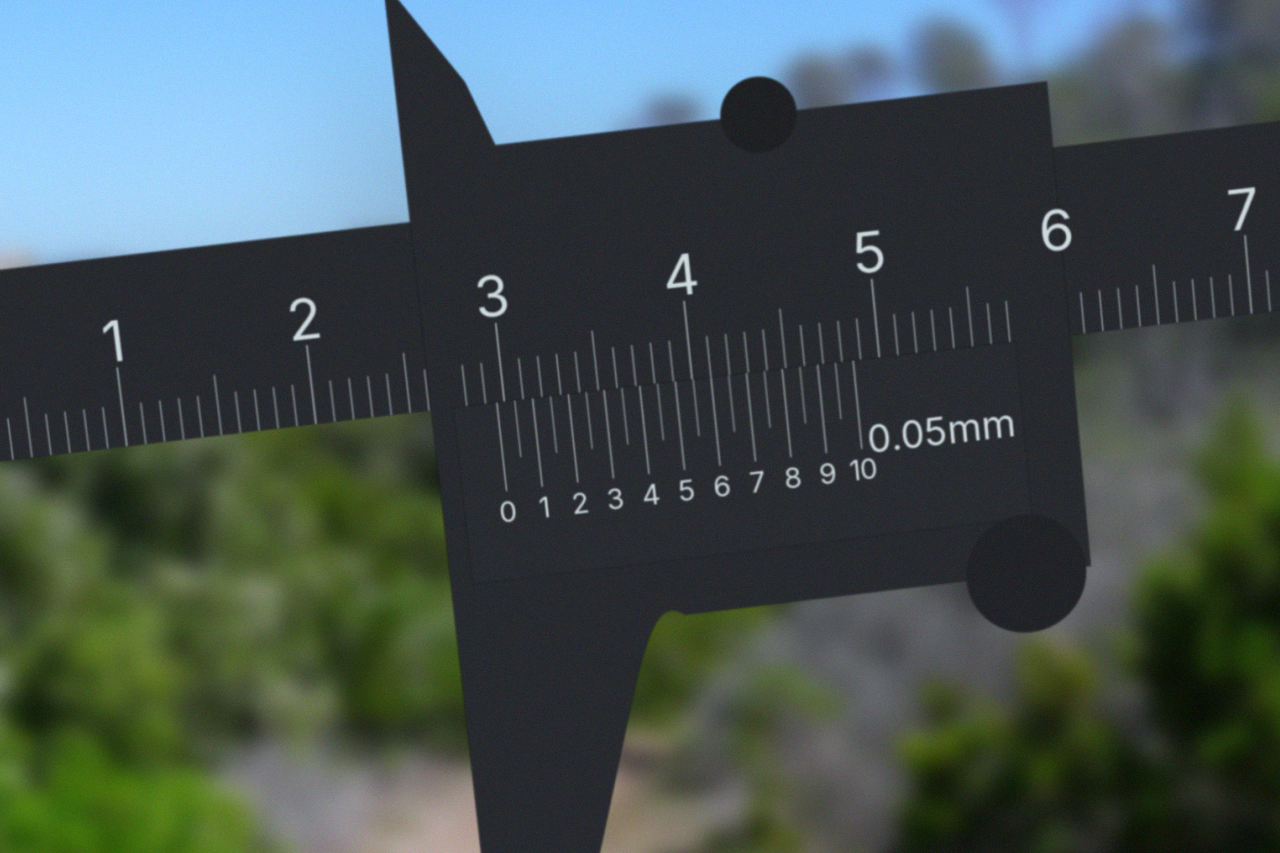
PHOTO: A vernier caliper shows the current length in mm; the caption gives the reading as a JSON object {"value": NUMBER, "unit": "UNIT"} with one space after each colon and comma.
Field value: {"value": 29.6, "unit": "mm"}
